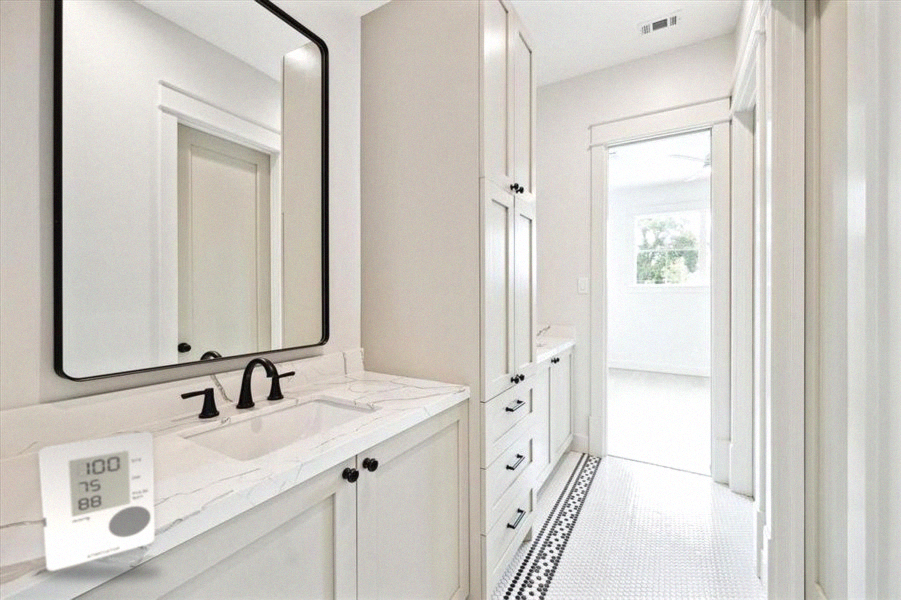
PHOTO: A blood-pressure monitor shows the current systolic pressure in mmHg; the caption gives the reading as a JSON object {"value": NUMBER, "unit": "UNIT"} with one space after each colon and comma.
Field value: {"value": 100, "unit": "mmHg"}
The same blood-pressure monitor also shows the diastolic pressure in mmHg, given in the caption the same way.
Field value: {"value": 75, "unit": "mmHg"}
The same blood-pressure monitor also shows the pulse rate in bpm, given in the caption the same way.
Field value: {"value": 88, "unit": "bpm"}
